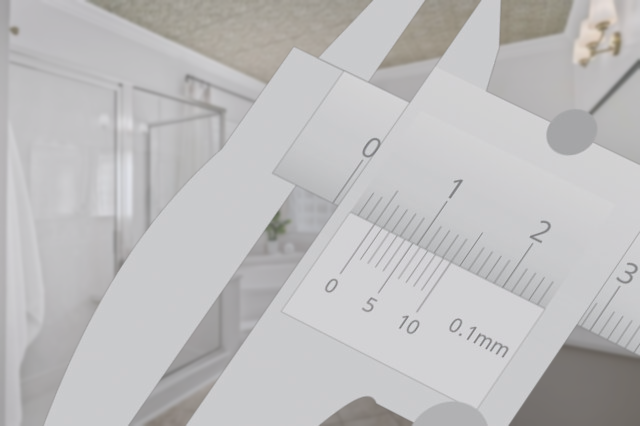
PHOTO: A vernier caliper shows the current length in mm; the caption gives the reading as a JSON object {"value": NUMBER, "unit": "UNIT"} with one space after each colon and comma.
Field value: {"value": 5.0, "unit": "mm"}
